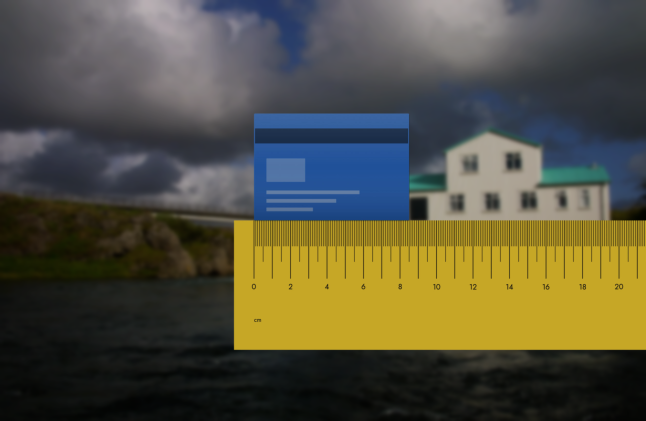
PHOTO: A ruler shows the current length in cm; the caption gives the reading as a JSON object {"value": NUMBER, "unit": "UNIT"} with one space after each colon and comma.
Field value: {"value": 8.5, "unit": "cm"}
